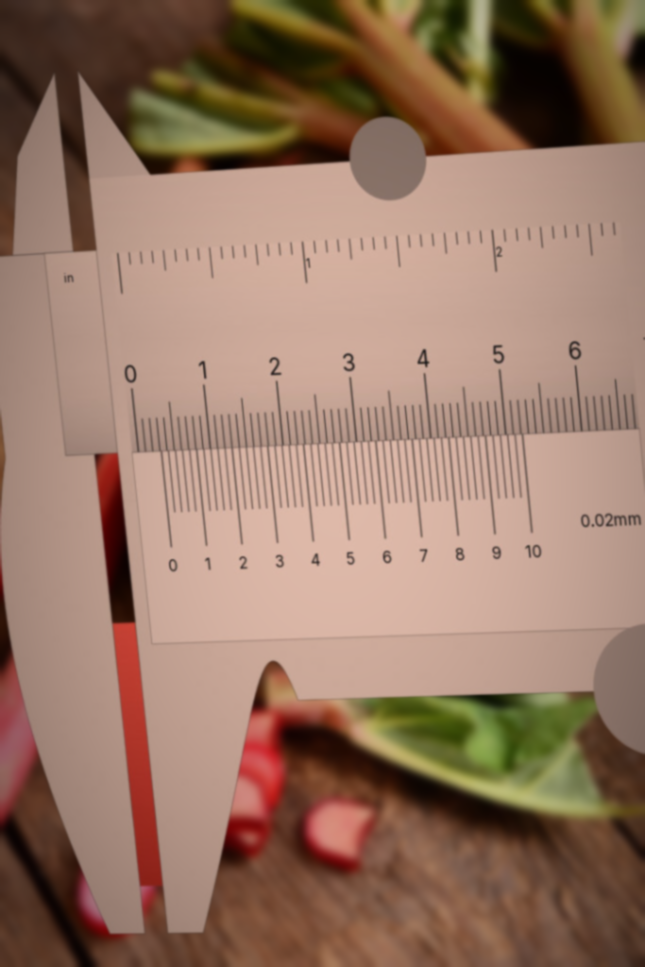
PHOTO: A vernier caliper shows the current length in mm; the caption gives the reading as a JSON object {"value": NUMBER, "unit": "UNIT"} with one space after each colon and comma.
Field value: {"value": 3.2, "unit": "mm"}
